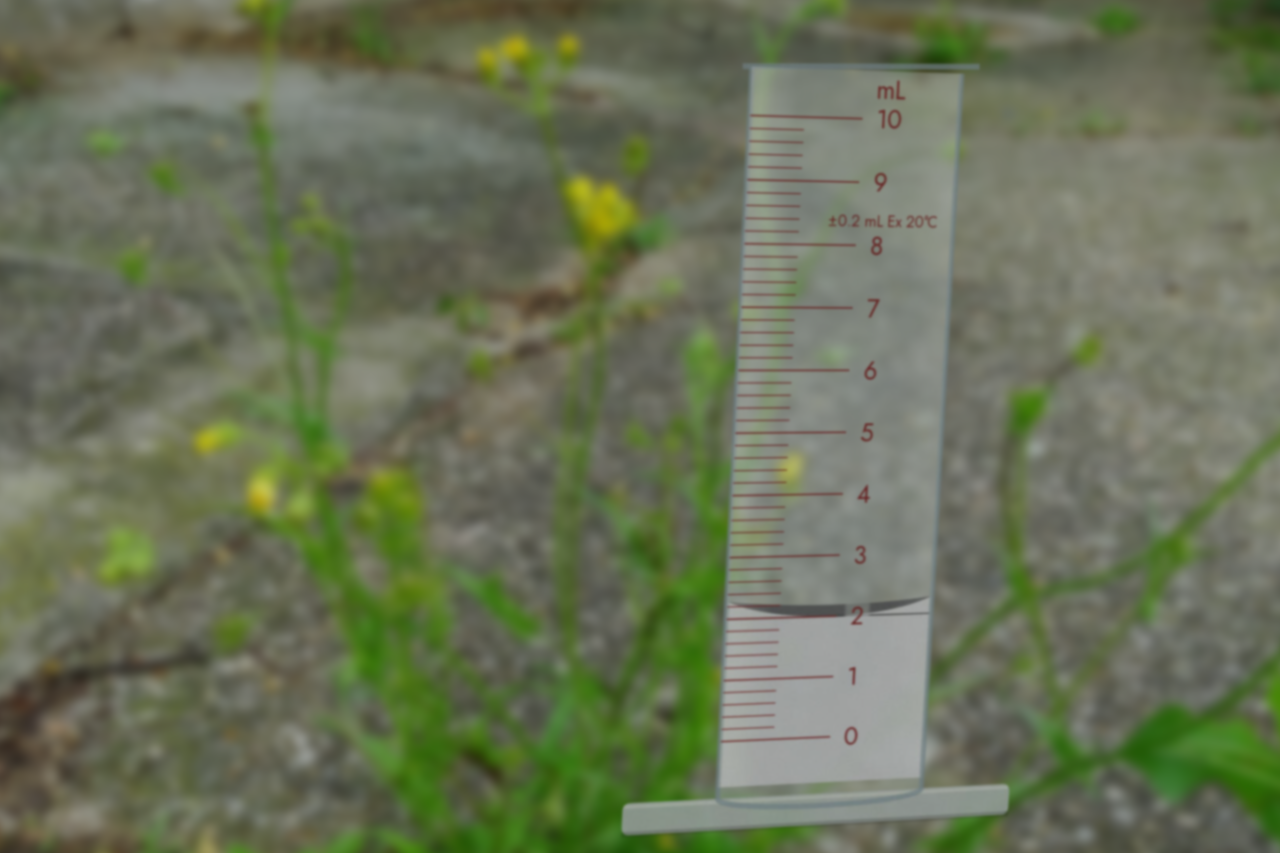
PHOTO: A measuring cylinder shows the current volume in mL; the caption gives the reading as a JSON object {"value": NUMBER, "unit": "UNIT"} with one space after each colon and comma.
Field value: {"value": 2, "unit": "mL"}
